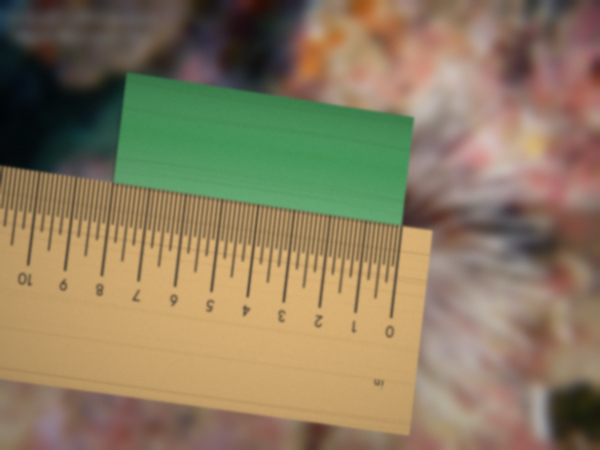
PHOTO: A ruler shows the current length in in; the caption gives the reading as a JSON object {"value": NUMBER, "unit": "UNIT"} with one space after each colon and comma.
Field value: {"value": 8, "unit": "in"}
